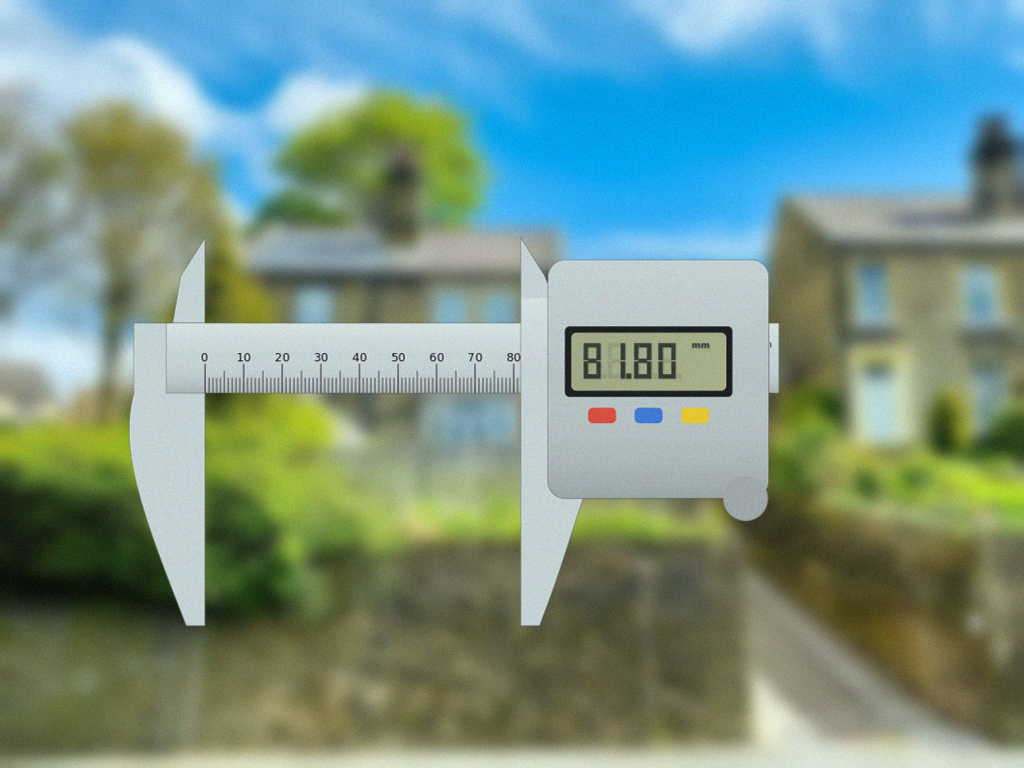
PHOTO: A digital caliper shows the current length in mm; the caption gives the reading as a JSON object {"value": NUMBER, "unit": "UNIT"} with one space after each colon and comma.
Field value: {"value": 81.80, "unit": "mm"}
